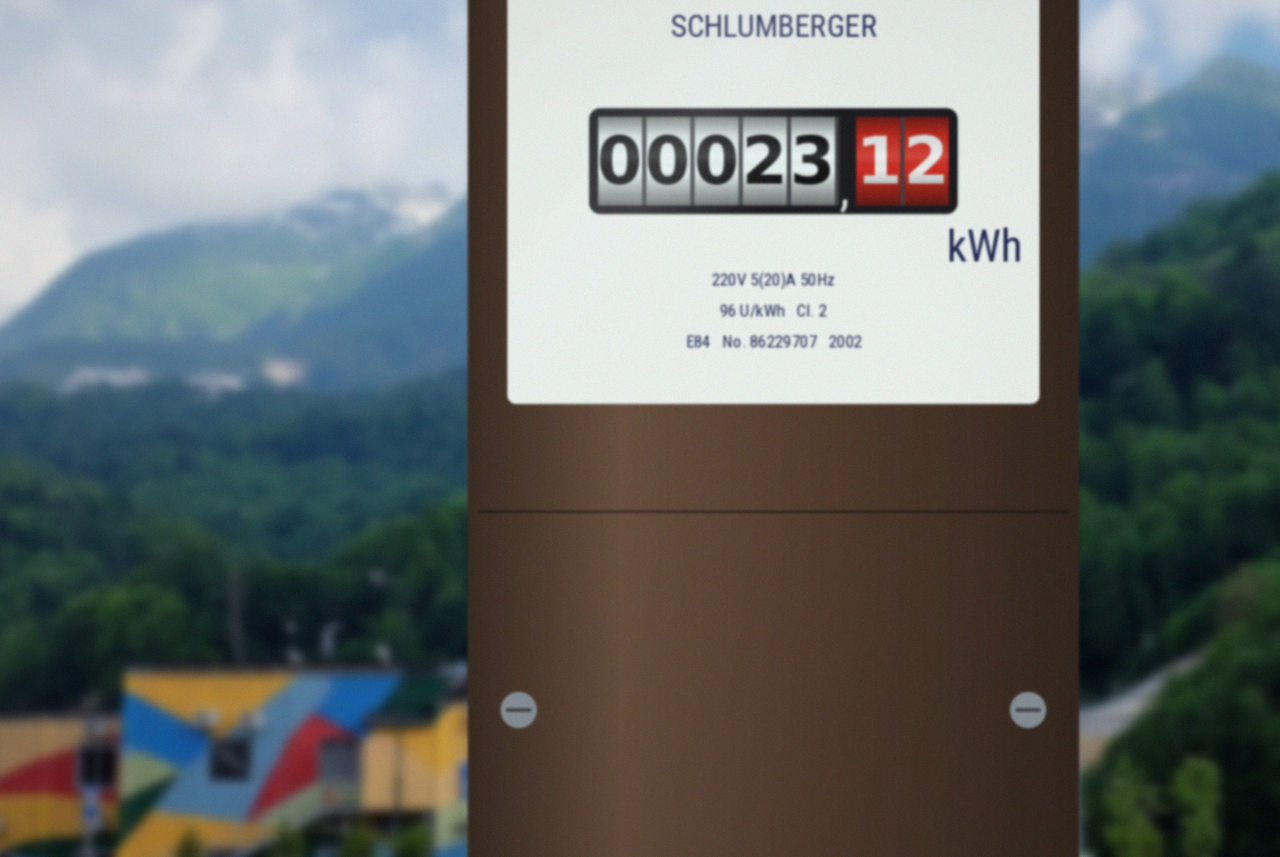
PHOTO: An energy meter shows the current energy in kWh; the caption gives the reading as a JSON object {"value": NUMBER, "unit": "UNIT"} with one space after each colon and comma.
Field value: {"value": 23.12, "unit": "kWh"}
